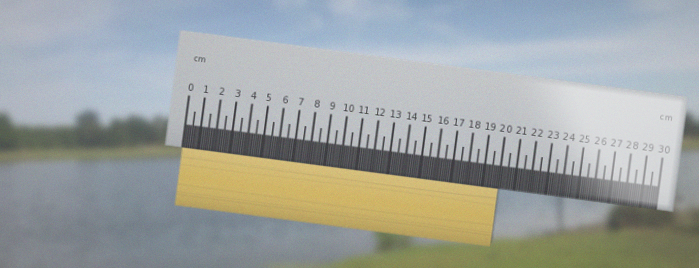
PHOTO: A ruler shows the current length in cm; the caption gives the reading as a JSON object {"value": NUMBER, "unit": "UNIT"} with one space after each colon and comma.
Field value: {"value": 20, "unit": "cm"}
